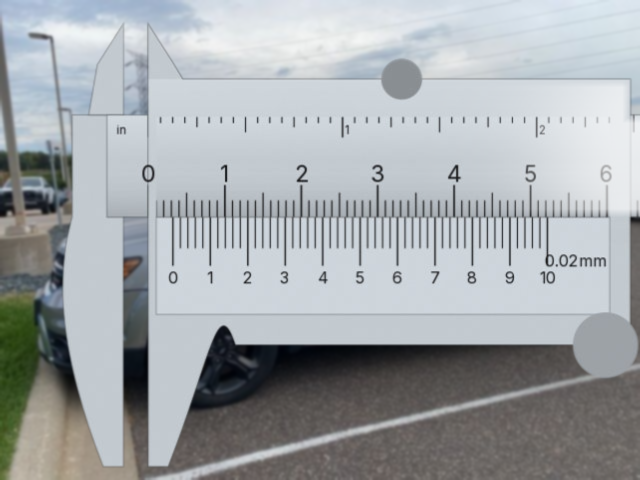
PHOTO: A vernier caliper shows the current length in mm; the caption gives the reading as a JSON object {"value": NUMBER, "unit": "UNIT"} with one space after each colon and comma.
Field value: {"value": 3.2, "unit": "mm"}
